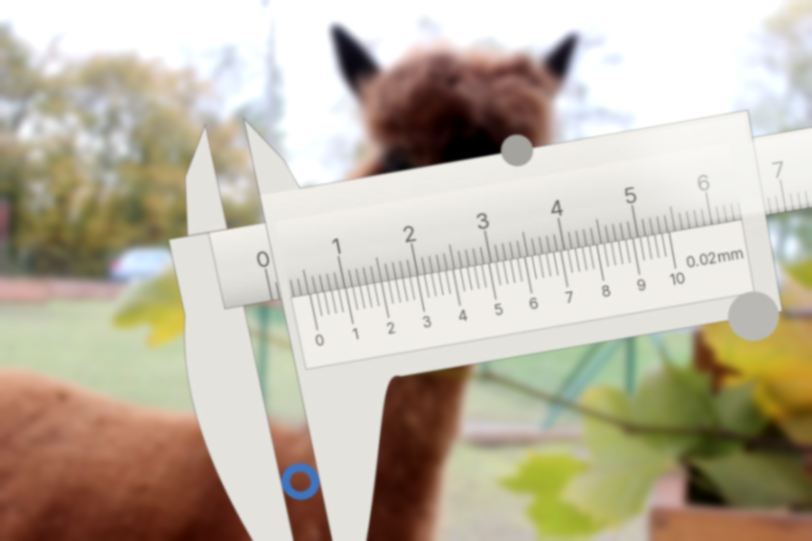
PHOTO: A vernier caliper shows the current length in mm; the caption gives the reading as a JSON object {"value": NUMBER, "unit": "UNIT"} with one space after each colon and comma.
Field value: {"value": 5.2, "unit": "mm"}
